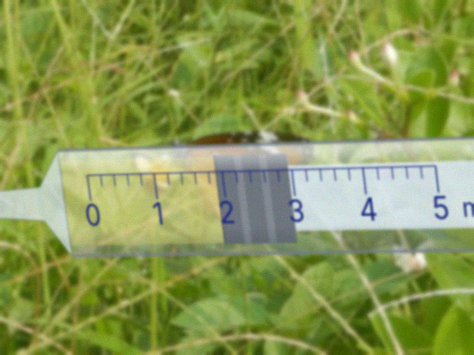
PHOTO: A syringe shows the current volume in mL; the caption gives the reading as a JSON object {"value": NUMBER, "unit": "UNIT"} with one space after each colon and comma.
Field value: {"value": 1.9, "unit": "mL"}
